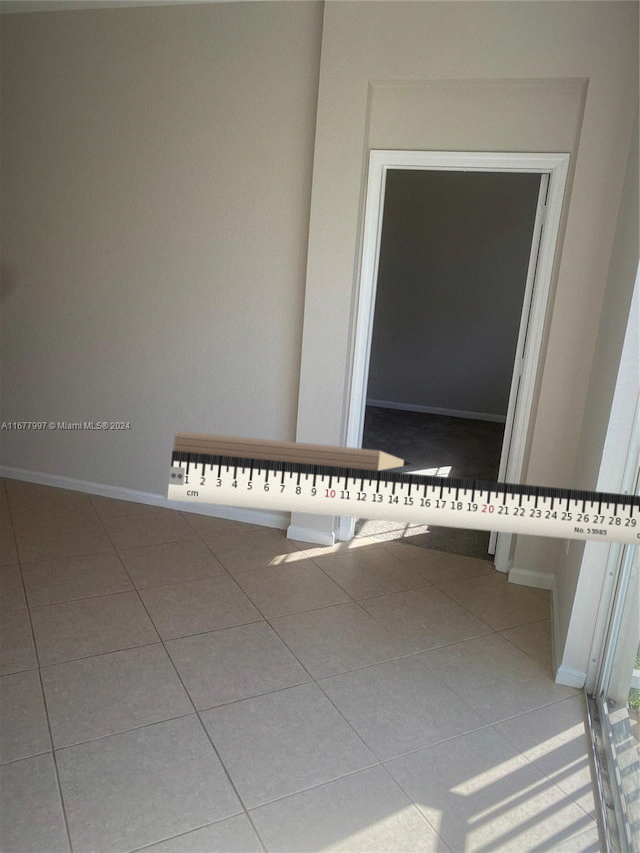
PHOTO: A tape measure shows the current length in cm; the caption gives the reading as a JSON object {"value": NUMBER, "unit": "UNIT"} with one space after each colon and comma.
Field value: {"value": 15, "unit": "cm"}
